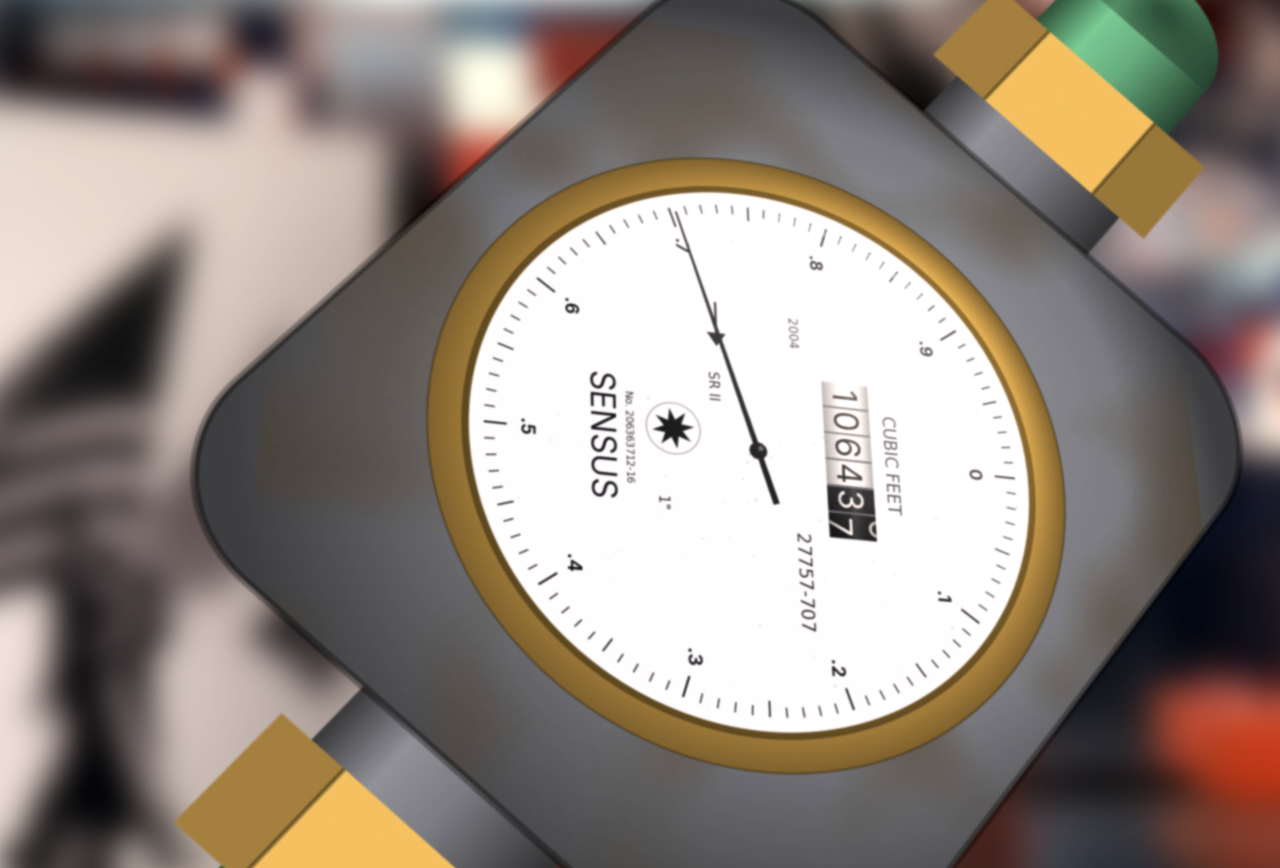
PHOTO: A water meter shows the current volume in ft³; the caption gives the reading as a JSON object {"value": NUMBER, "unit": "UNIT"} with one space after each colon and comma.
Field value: {"value": 106436.70, "unit": "ft³"}
